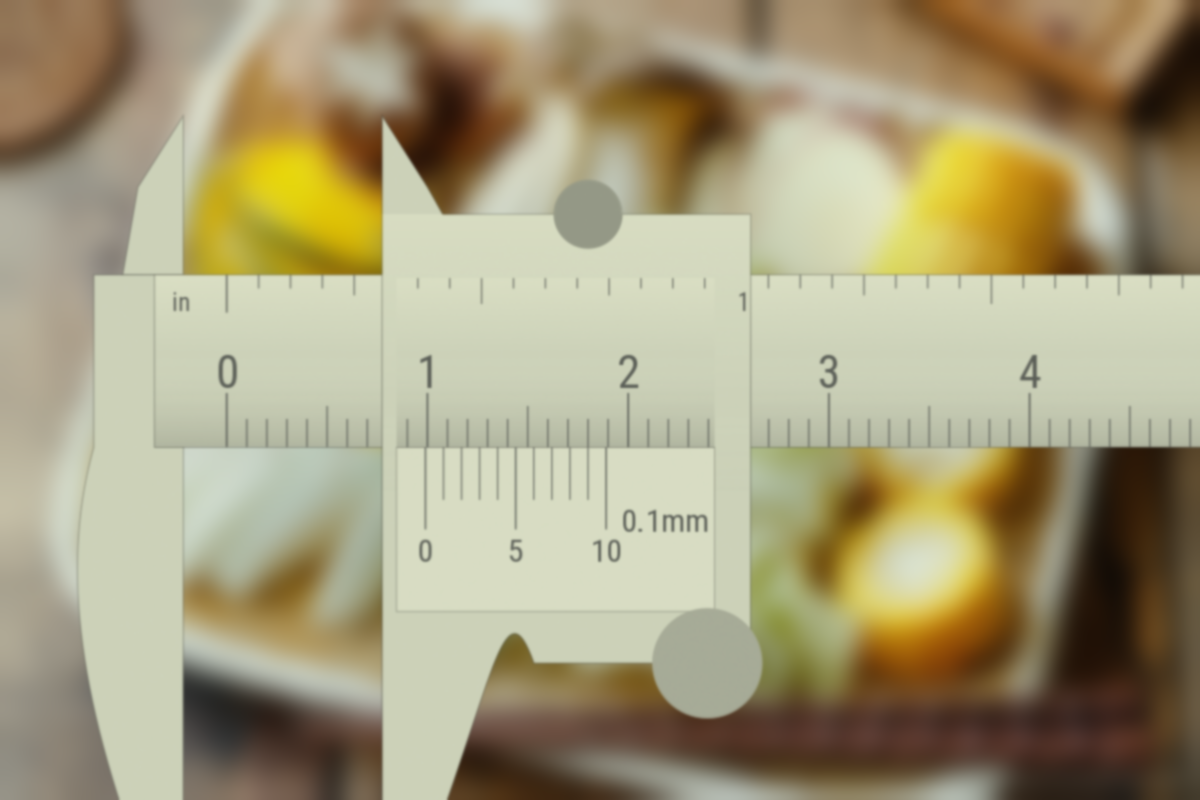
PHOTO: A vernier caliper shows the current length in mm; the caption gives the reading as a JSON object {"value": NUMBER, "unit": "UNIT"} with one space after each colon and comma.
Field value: {"value": 9.9, "unit": "mm"}
